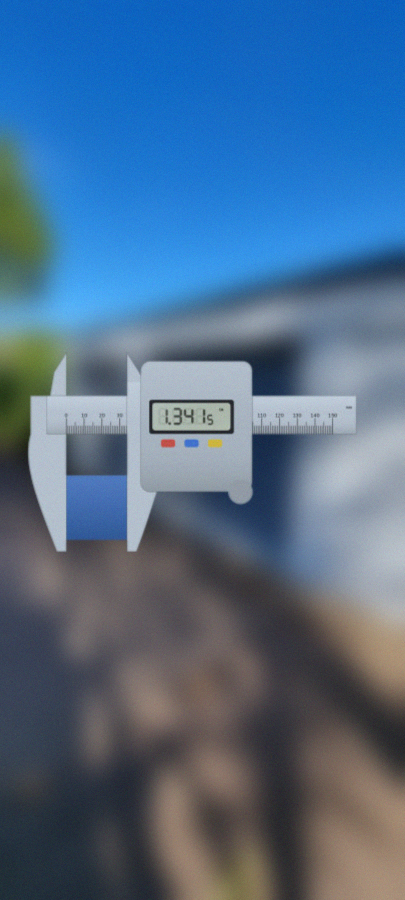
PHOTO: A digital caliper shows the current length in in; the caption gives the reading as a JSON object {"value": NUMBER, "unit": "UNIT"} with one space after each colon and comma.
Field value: {"value": 1.3415, "unit": "in"}
